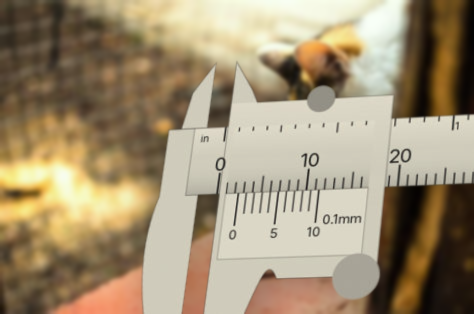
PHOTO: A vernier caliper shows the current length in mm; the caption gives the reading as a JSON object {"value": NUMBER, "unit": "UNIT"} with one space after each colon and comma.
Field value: {"value": 2.4, "unit": "mm"}
